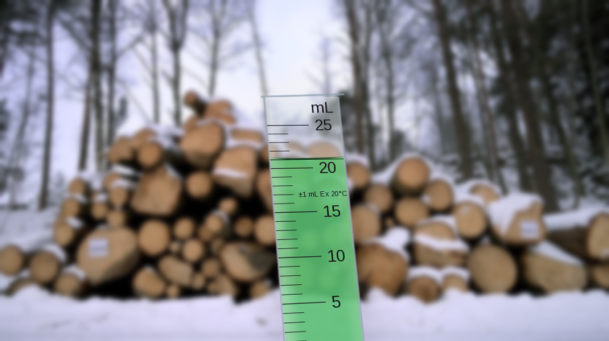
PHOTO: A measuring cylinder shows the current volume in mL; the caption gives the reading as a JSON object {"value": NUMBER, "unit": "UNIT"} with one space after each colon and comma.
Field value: {"value": 21, "unit": "mL"}
